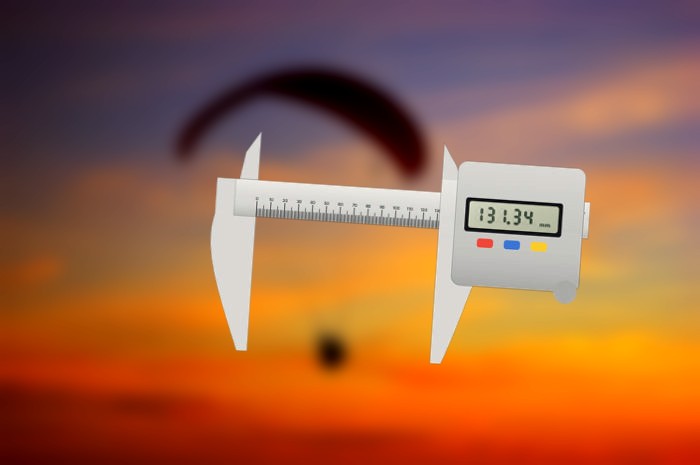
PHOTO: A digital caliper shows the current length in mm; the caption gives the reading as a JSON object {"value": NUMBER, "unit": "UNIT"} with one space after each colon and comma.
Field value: {"value": 131.34, "unit": "mm"}
